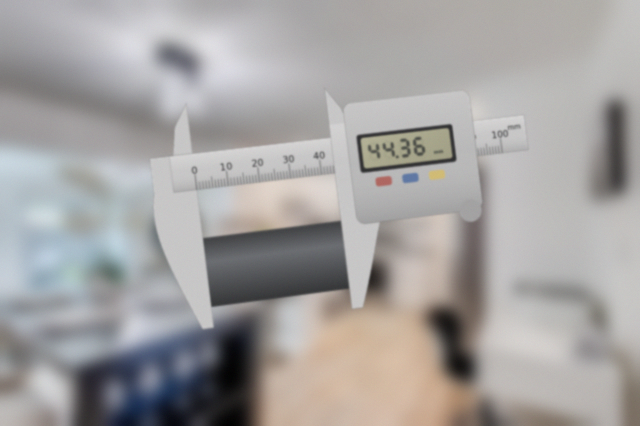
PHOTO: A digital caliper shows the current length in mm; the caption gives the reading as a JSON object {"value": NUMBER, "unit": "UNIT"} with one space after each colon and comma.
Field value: {"value": 44.36, "unit": "mm"}
